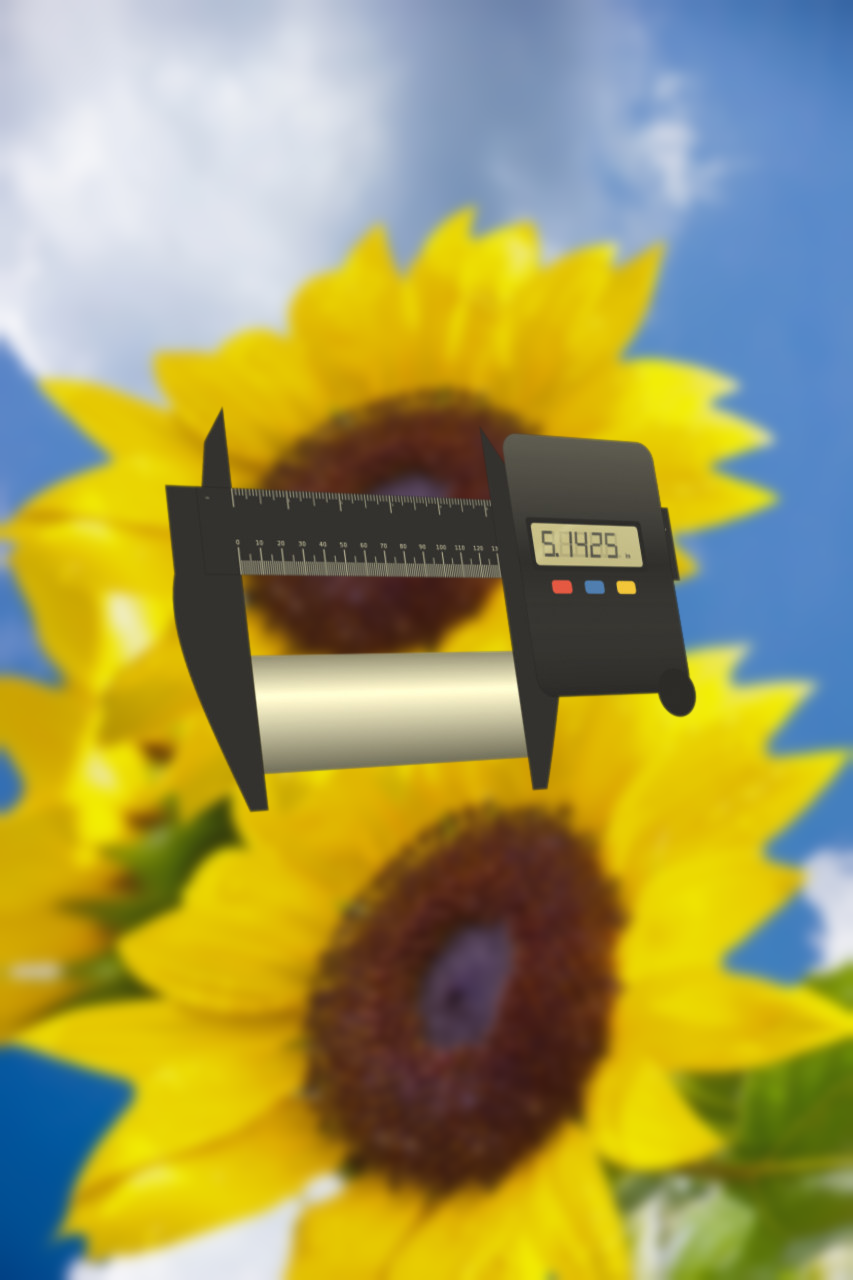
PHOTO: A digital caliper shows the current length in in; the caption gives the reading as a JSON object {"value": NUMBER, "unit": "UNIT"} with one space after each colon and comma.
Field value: {"value": 5.1425, "unit": "in"}
